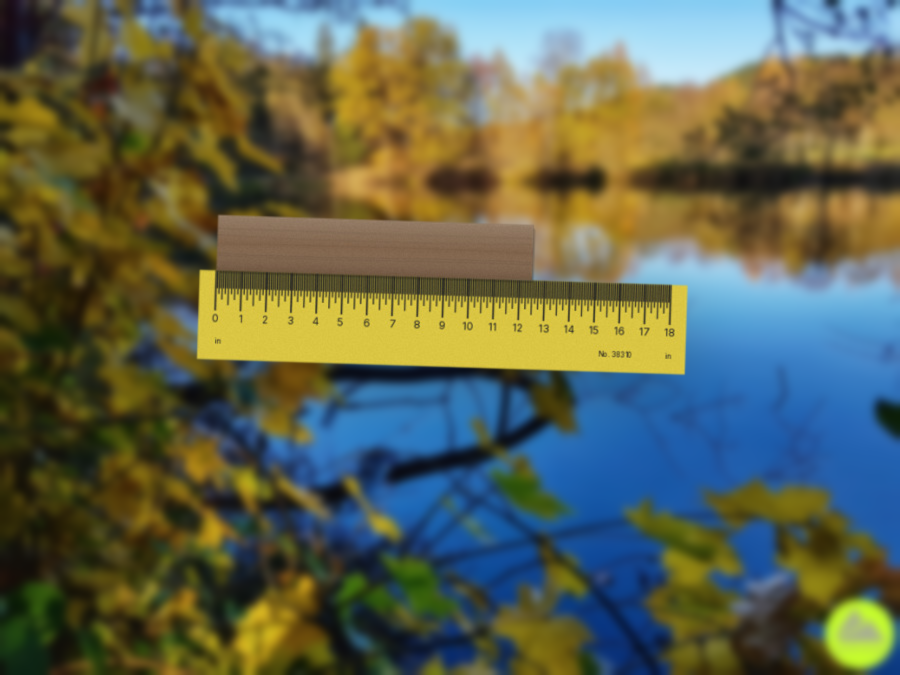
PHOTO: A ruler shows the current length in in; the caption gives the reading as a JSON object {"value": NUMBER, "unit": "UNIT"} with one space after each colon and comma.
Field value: {"value": 12.5, "unit": "in"}
